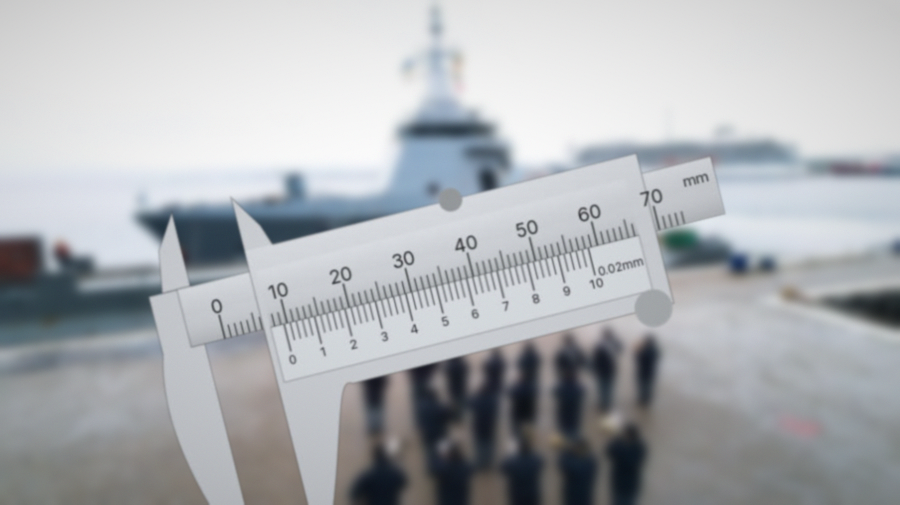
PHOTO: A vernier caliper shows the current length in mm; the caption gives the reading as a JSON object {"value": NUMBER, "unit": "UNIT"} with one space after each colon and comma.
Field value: {"value": 9.5, "unit": "mm"}
